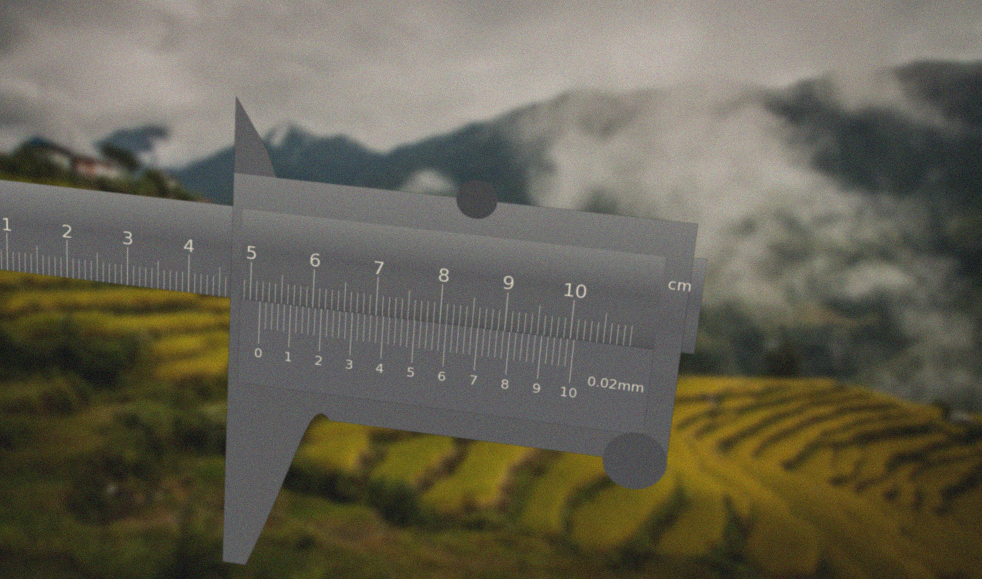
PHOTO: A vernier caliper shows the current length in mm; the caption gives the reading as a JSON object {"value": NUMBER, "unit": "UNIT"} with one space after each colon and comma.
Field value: {"value": 51.6, "unit": "mm"}
